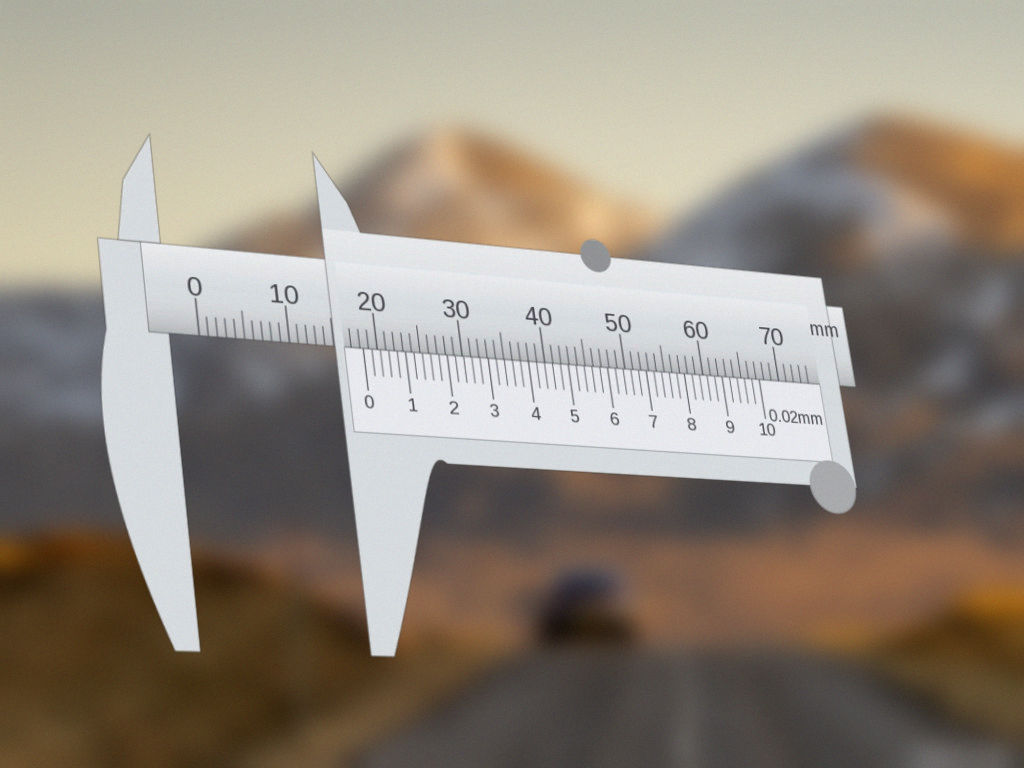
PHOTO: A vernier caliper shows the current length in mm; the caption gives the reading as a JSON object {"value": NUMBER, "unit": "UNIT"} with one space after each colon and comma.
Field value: {"value": 18.4, "unit": "mm"}
